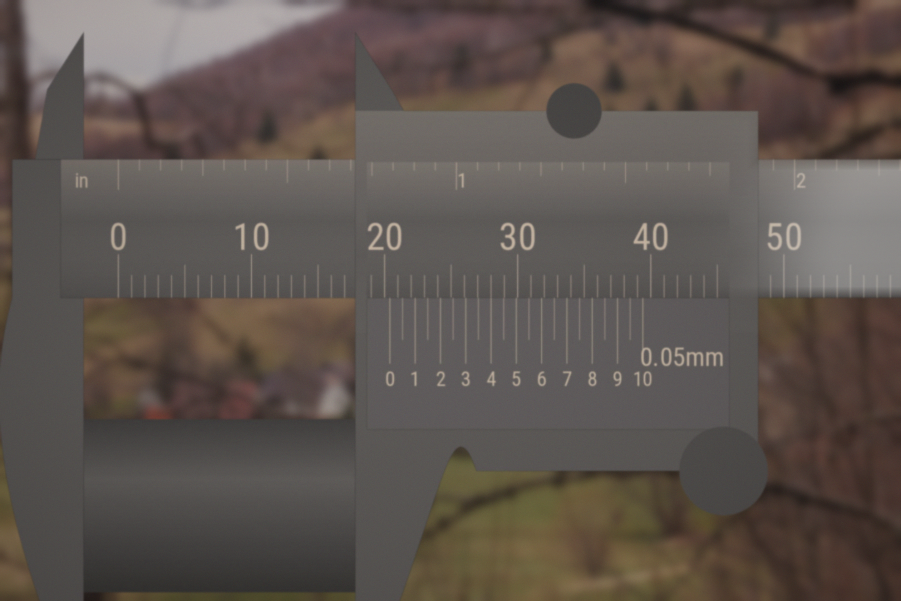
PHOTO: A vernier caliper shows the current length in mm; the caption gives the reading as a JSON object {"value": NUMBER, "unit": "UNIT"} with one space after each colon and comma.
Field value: {"value": 20.4, "unit": "mm"}
